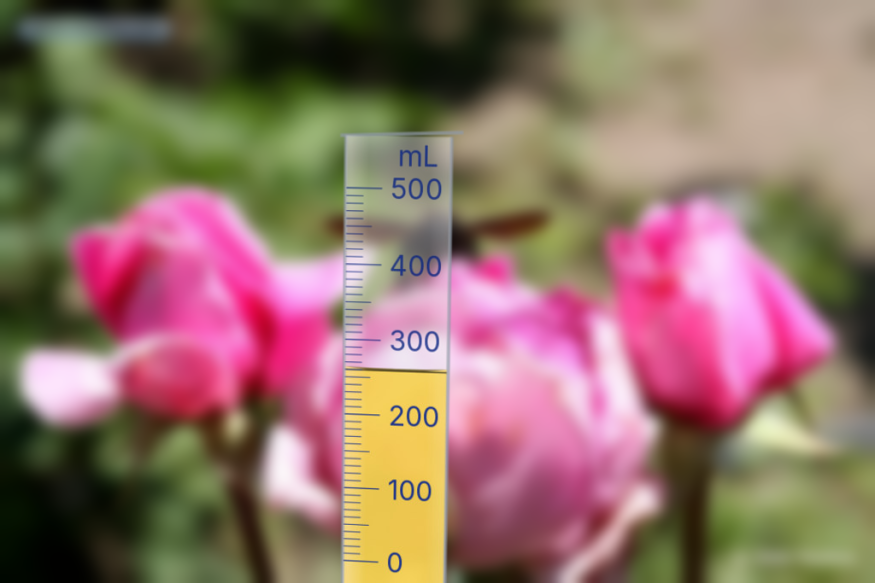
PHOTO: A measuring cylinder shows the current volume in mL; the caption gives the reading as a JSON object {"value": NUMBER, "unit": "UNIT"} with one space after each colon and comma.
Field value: {"value": 260, "unit": "mL"}
